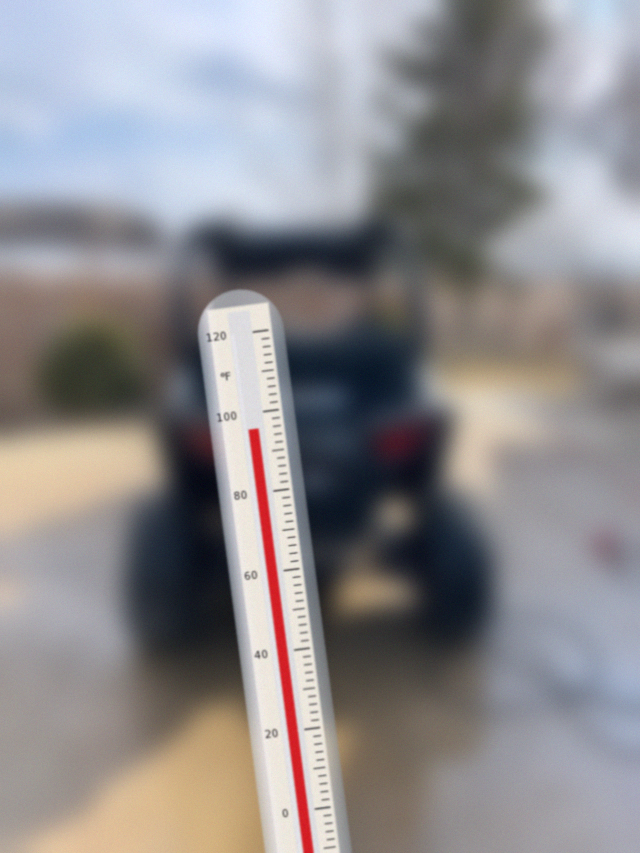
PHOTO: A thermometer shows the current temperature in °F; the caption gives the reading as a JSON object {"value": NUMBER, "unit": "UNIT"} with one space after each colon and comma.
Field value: {"value": 96, "unit": "°F"}
